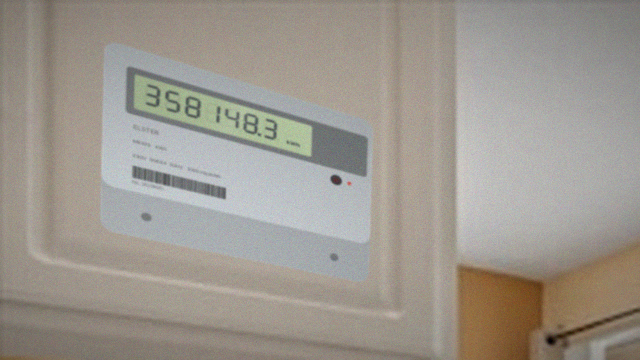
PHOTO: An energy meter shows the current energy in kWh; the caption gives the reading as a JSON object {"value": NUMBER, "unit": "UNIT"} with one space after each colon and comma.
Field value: {"value": 358148.3, "unit": "kWh"}
